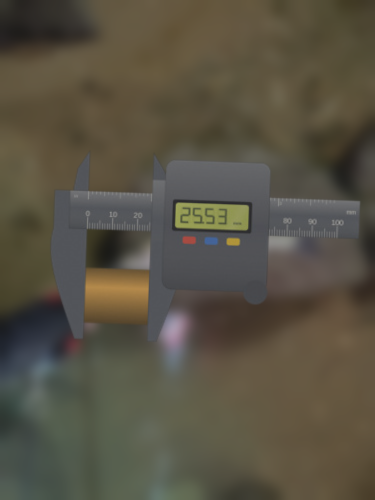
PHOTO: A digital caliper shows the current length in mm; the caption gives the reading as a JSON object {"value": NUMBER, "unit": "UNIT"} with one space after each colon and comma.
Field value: {"value": 25.53, "unit": "mm"}
